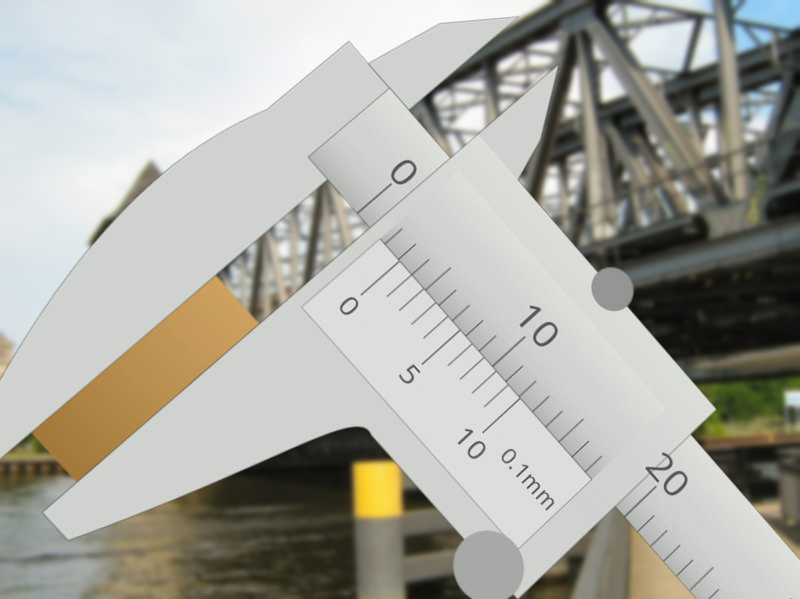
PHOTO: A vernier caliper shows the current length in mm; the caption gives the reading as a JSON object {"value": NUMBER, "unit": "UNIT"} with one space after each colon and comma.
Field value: {"value": 3.1, "unit": "mm"}
